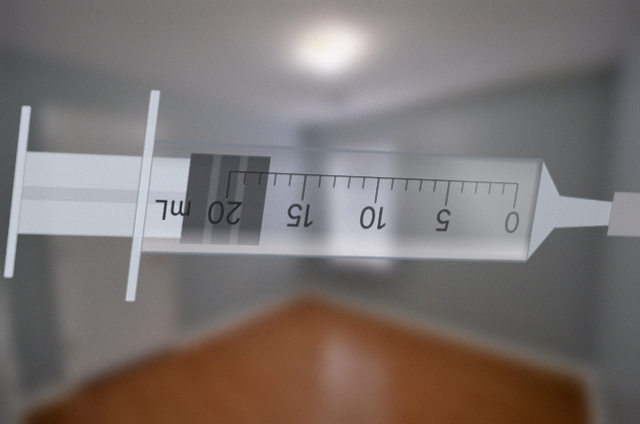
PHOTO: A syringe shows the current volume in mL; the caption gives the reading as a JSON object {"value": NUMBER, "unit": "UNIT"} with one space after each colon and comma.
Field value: {"value": 17.5, "unit": "mL"}
